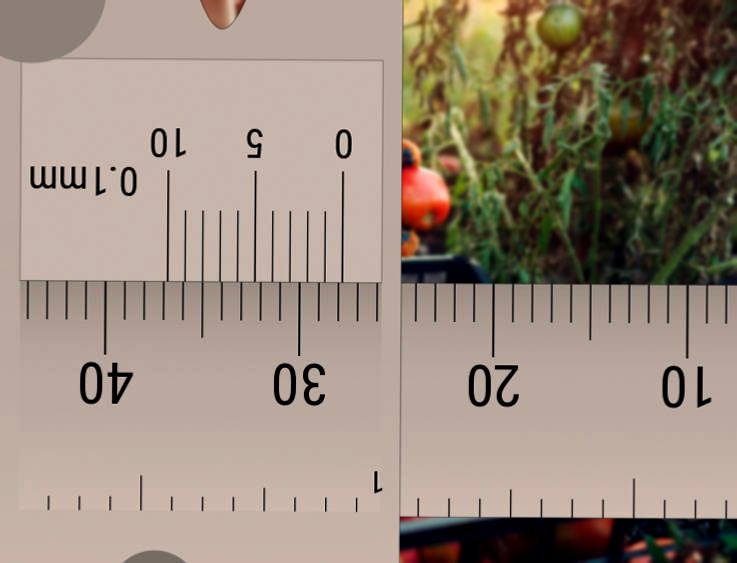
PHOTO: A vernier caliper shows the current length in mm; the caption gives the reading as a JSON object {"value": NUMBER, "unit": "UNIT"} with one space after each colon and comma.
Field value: {"value": 27.8, "unit": "mm"}
